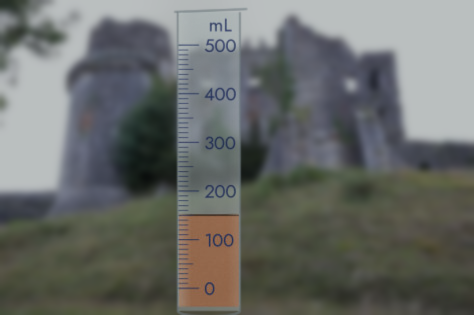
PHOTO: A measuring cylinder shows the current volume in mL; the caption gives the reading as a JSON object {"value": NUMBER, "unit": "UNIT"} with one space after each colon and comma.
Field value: {"value": 150, "unit": "mL"}
